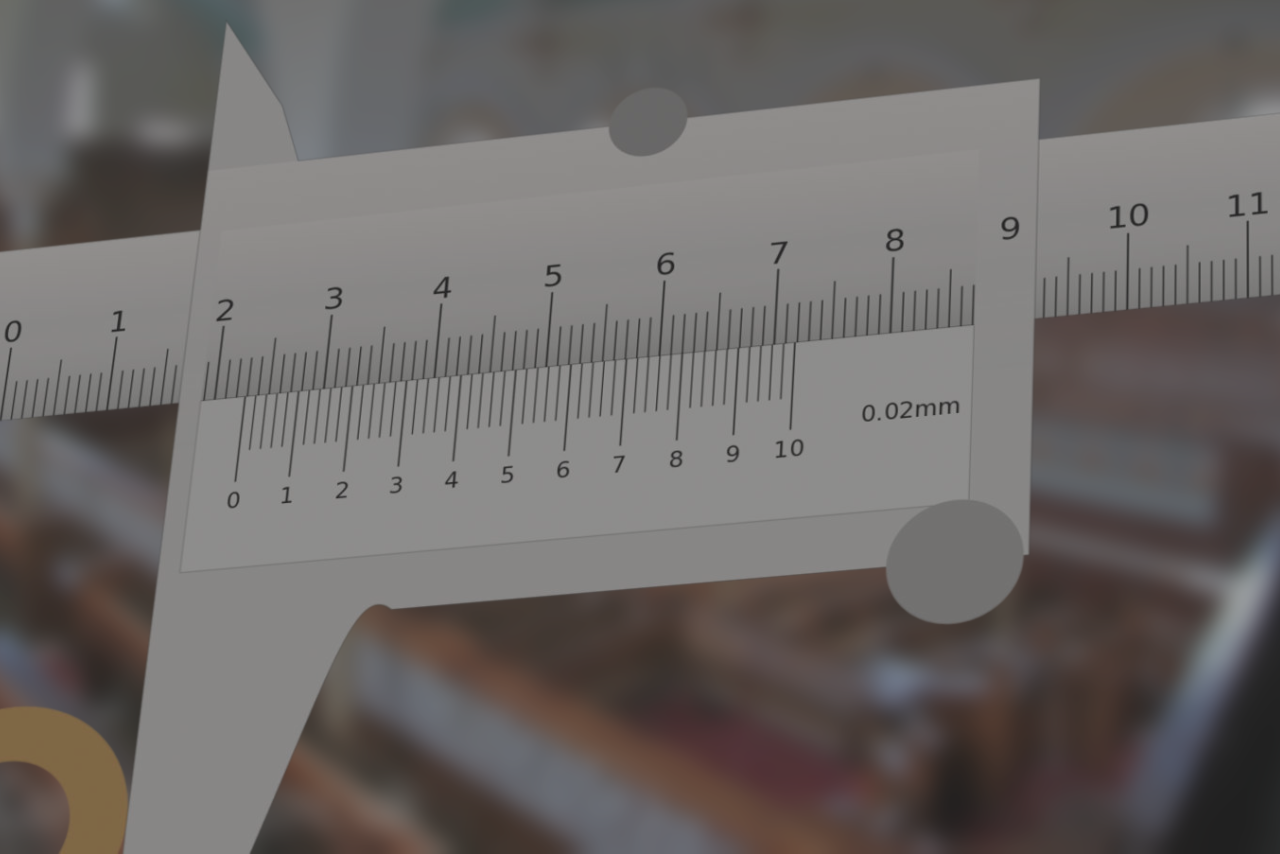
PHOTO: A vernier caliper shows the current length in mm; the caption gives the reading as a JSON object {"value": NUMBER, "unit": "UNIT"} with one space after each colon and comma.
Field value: {"value": 22.8, "unit": "mm"}
